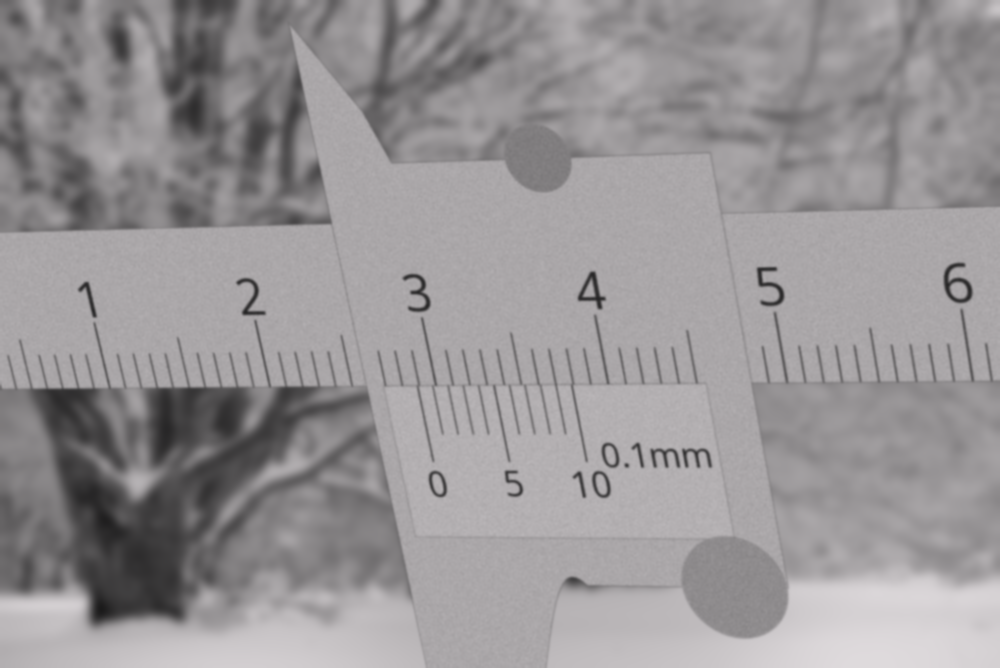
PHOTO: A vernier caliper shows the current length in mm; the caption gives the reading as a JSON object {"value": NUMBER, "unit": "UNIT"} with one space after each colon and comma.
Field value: {"value": 28.9, "unit": "mm"}
